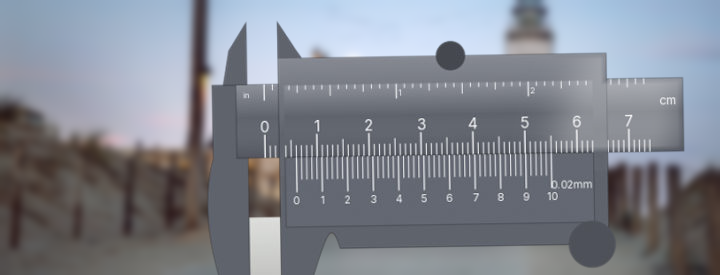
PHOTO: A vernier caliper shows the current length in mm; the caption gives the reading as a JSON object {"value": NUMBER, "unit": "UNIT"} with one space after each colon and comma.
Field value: {"value": 6.0, "unit": "mm"}
